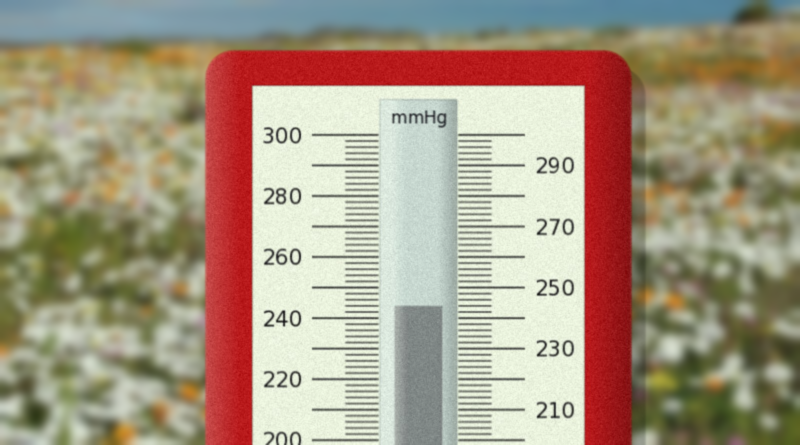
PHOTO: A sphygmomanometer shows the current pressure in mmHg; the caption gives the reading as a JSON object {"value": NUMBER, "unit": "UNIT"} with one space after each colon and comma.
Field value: {"value": 244, "unit": "mmHg"}
